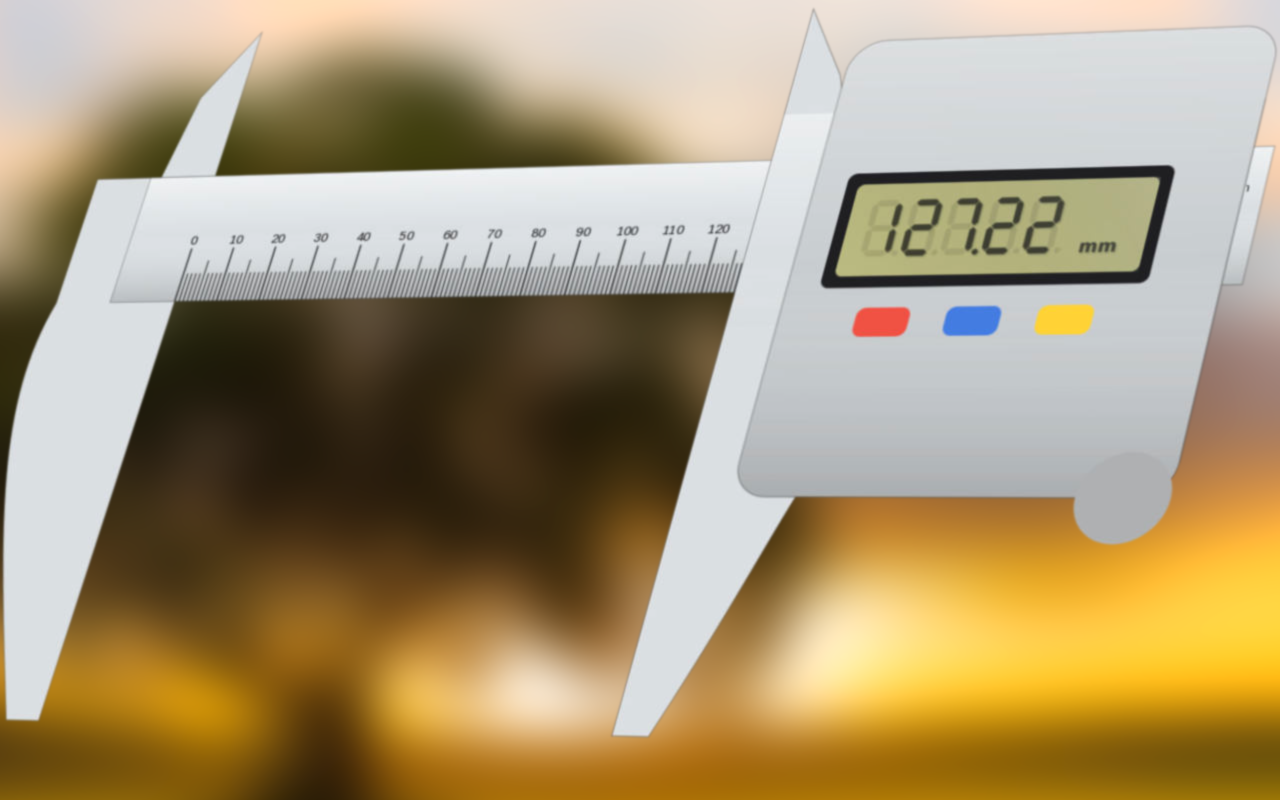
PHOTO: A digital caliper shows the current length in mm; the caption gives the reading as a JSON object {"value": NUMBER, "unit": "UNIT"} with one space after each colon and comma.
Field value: {"value": 127.22, "unit": "mm"}
